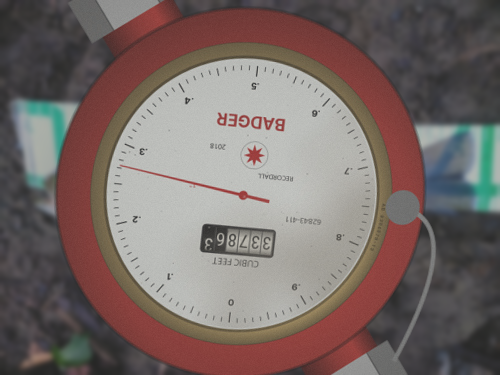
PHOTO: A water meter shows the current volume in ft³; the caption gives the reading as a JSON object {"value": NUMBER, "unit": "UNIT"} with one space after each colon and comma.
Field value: {"value": 337863.27, "unit": "ft³"}
